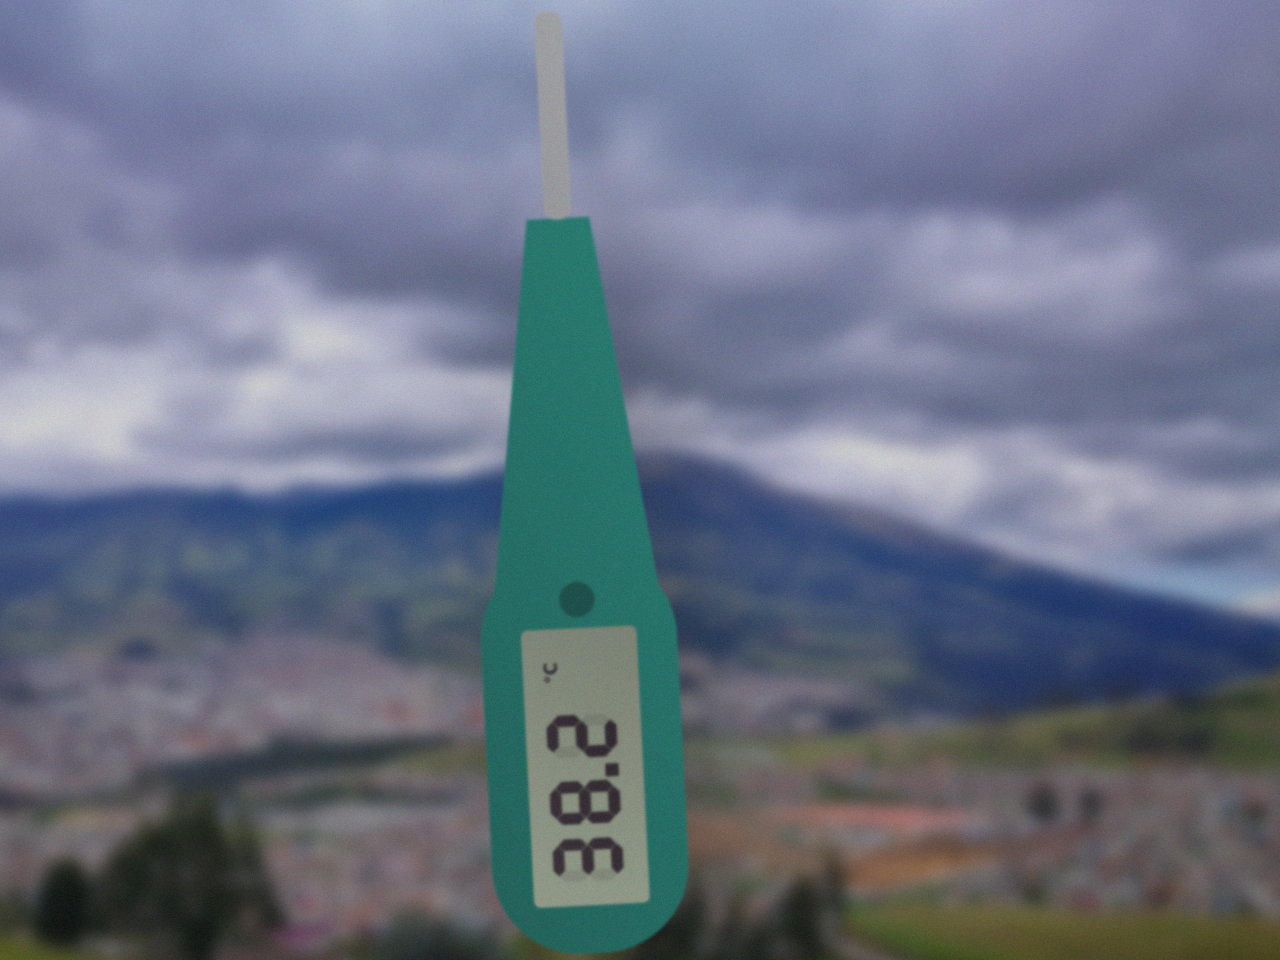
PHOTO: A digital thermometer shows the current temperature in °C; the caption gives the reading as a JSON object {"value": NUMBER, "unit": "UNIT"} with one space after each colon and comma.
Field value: {"value": 38.2, "unit": "°C"}
